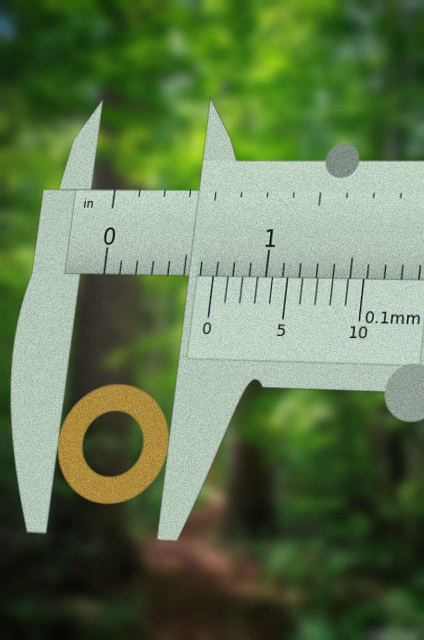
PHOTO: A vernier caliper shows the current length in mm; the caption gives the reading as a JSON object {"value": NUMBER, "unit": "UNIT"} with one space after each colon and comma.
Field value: {"value": 6.8, "unit": "mm"}
